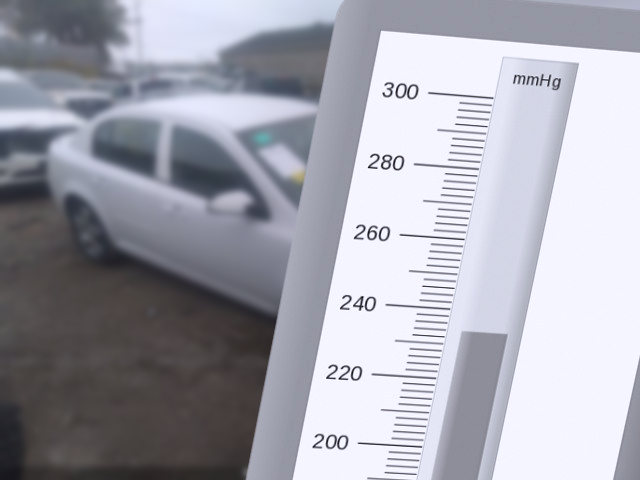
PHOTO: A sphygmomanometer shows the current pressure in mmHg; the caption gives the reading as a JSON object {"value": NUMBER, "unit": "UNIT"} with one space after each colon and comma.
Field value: {"value": 234, "unit": "mmHg"}
